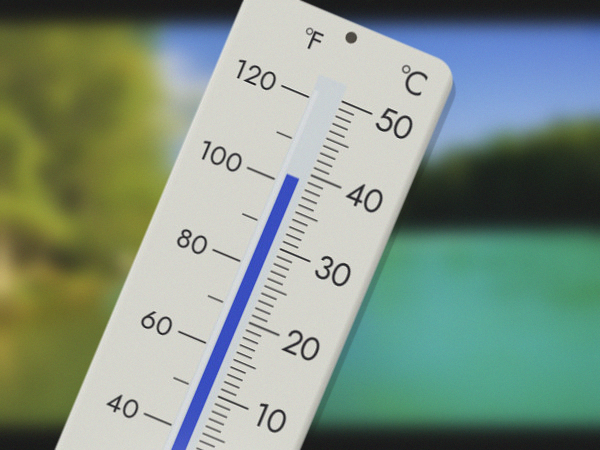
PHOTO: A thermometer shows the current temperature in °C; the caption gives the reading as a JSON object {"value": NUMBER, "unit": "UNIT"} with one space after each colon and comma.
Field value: {"value": 39, "unit": "°C"}
